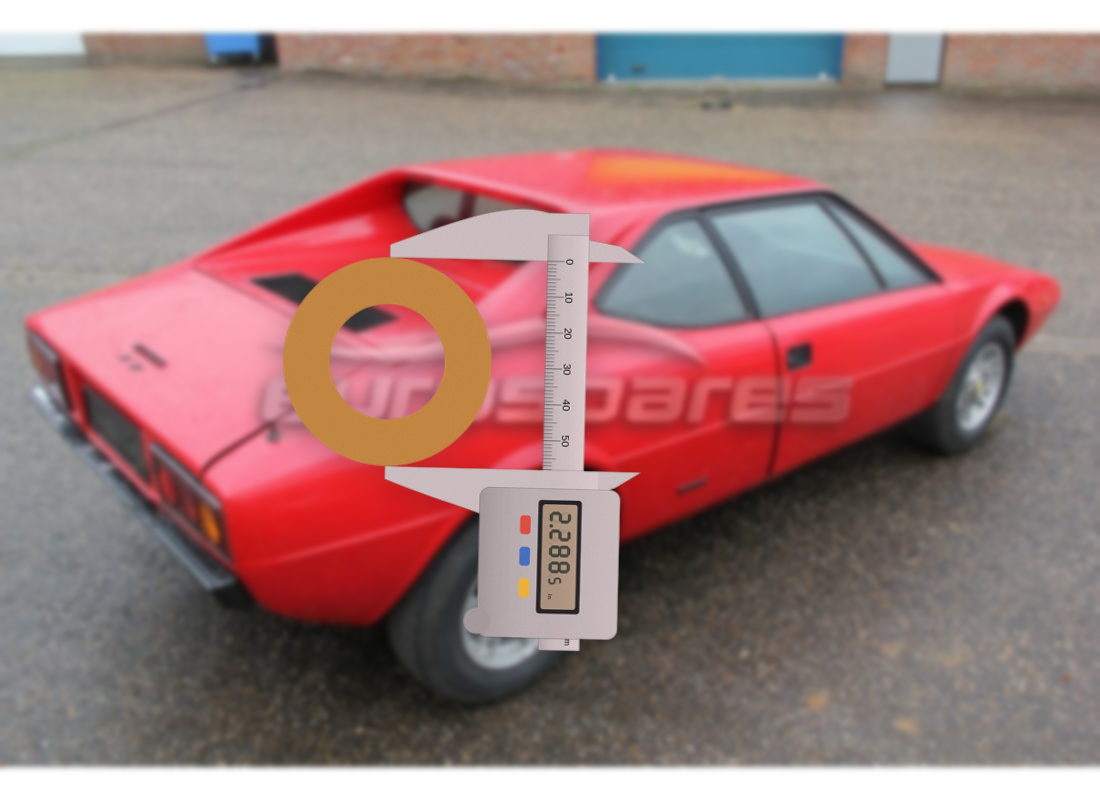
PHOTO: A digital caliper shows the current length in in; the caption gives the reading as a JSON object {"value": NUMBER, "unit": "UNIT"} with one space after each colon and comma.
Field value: {"value": 2.2885, "unit": "in"}
